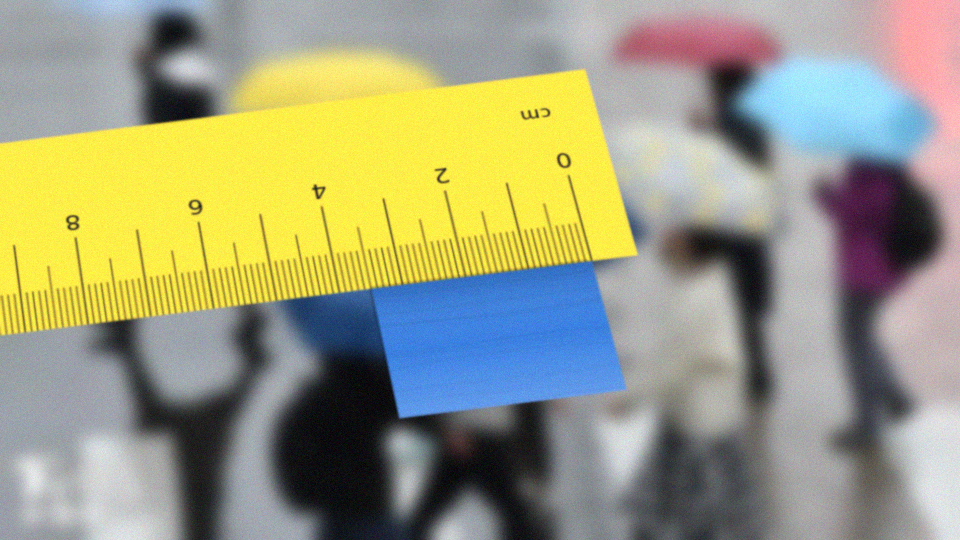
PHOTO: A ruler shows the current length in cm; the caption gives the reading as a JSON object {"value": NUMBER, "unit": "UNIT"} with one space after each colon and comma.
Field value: {"value": 3.5, "unit": "cm"}
